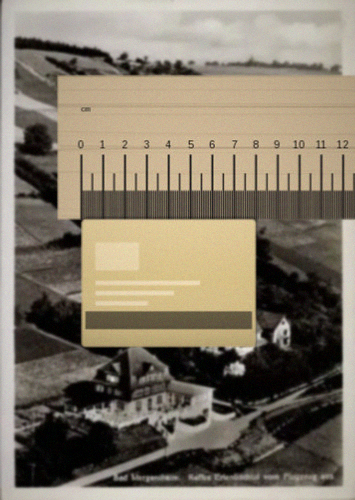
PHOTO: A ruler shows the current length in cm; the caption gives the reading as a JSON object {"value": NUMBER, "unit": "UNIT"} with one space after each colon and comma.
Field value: {"value": 8, "unit": "cm"}
